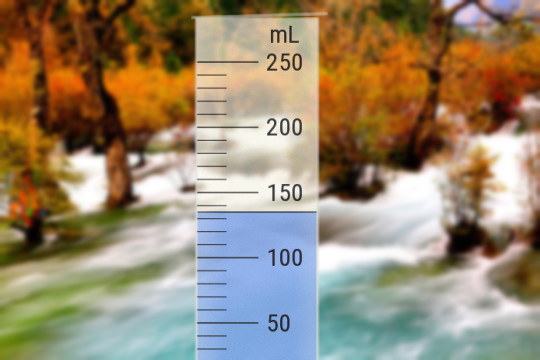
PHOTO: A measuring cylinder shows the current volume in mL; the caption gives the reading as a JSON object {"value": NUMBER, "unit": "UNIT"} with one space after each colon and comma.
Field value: {"value": 135, "unit": "mL"}
